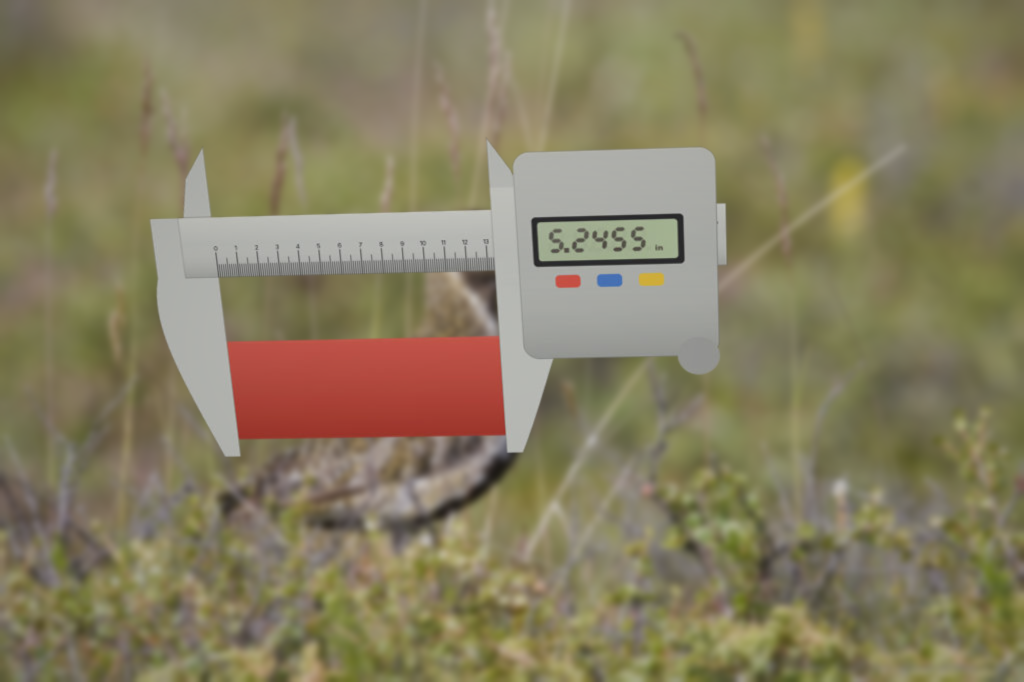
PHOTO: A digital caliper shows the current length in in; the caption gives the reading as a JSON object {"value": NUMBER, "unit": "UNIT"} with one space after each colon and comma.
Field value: {"value": 5.2455, "unit": "in"}
